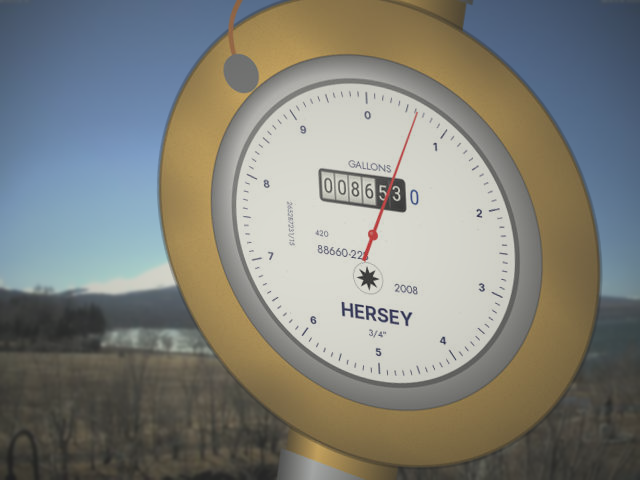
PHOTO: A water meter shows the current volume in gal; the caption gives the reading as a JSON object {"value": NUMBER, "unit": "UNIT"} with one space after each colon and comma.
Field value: {"value": 86530.6, "unit": "gal"}
